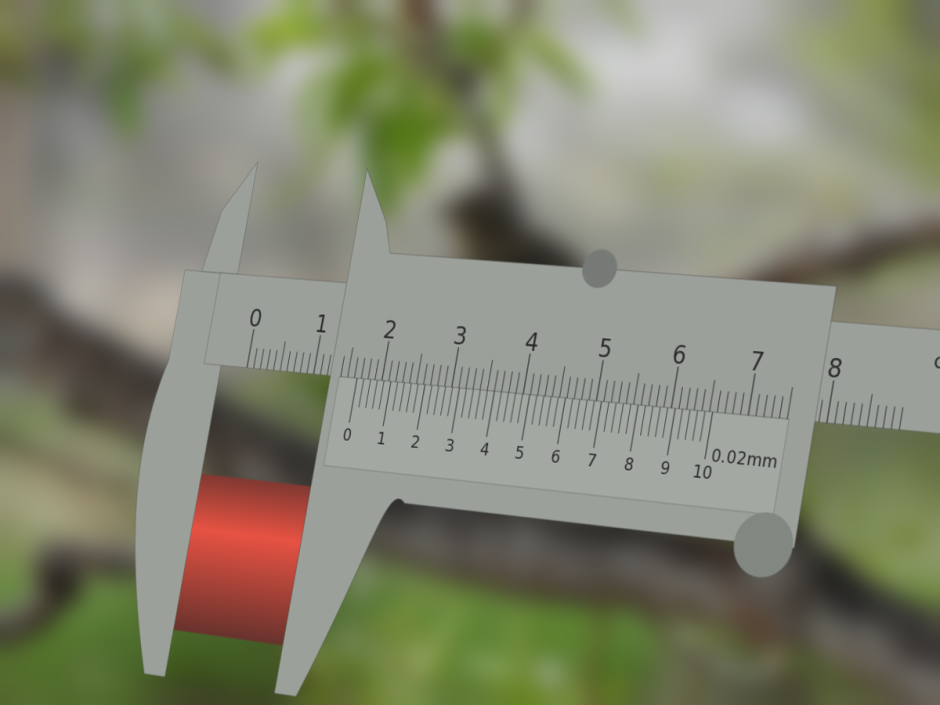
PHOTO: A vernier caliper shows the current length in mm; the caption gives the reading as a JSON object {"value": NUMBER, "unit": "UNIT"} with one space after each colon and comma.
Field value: {"value": 16.4, "unit": "mm"}
